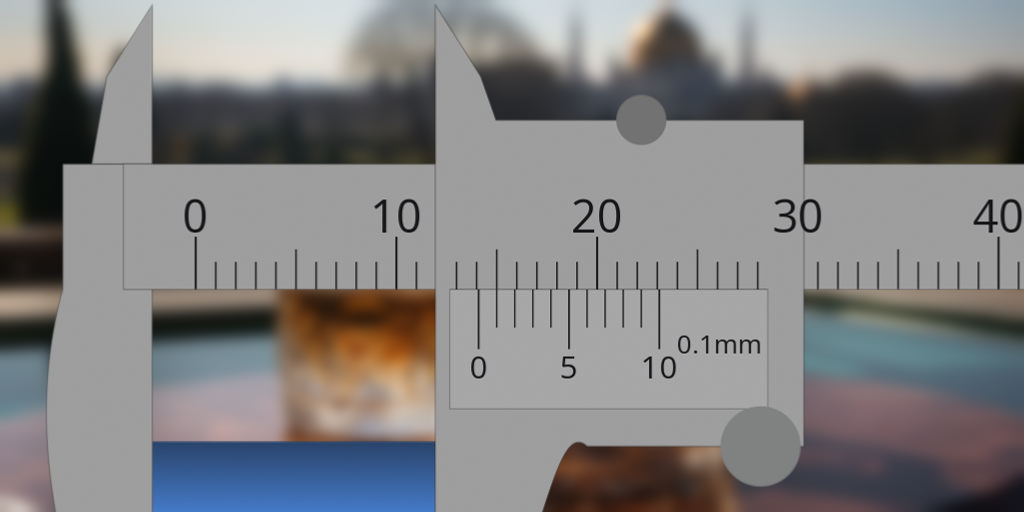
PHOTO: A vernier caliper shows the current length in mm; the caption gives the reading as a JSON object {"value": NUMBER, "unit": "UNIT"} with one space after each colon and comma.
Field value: {"value": 14.1, "unit": "mm"}
